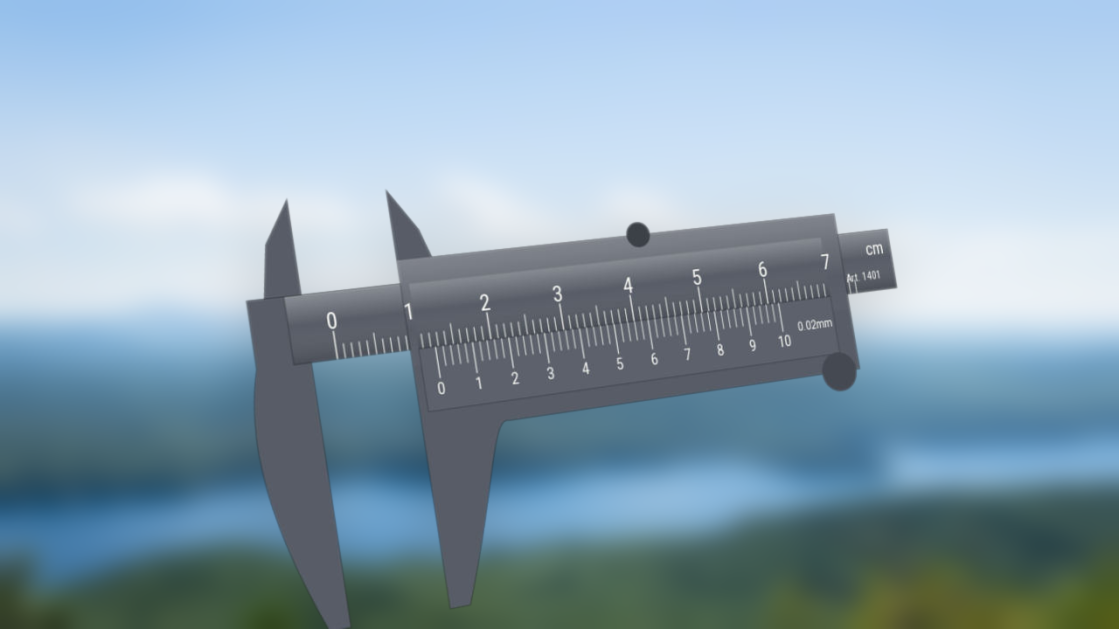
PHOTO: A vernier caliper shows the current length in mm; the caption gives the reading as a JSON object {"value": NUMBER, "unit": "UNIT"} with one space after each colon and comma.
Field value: {"value": 12.6, "unit": "mm"}
